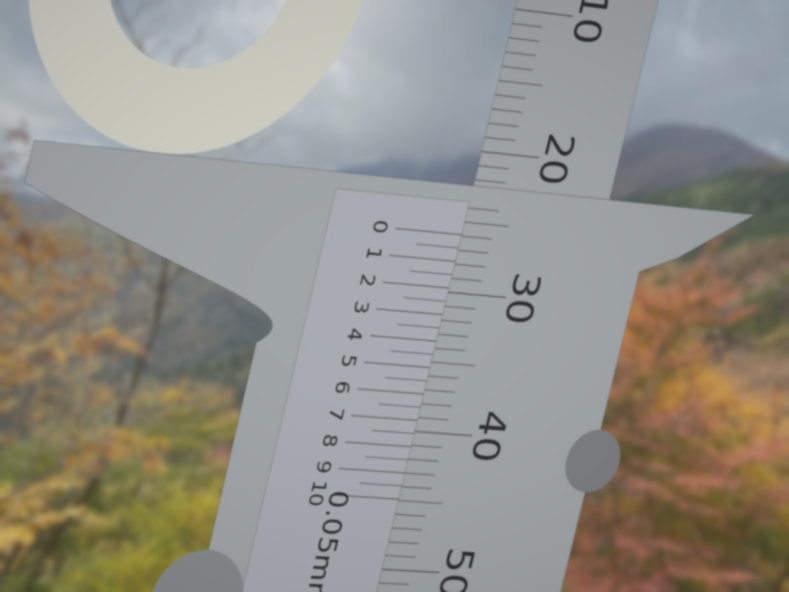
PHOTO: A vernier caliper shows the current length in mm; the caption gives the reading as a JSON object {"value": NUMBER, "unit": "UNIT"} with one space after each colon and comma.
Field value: {"value": 25.9, "unit": "mm"}
